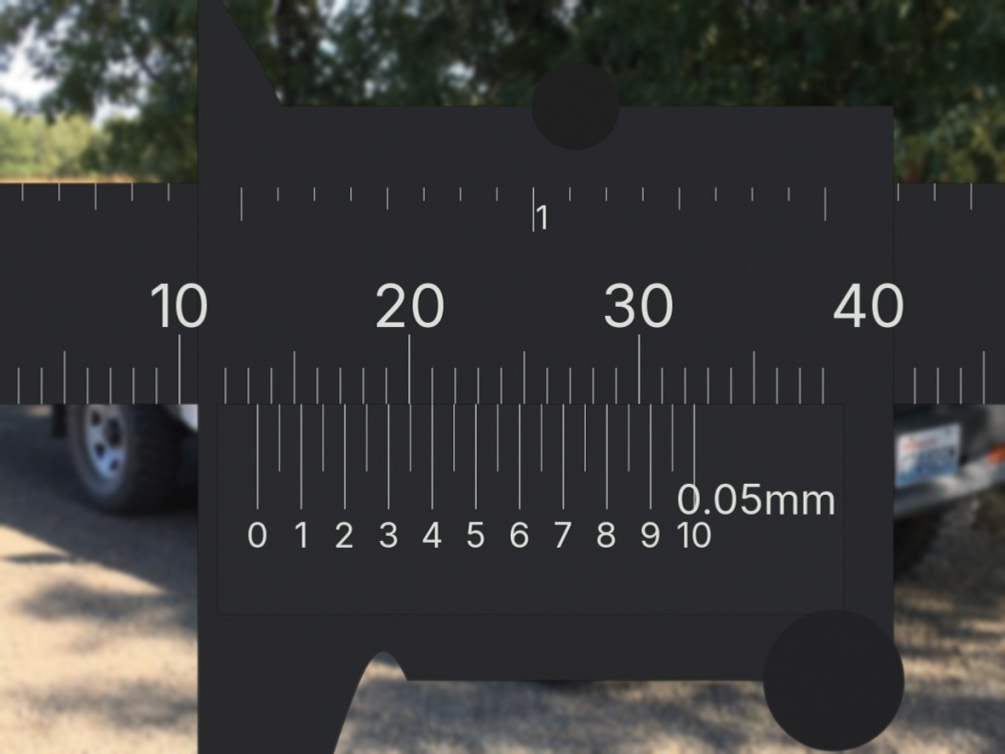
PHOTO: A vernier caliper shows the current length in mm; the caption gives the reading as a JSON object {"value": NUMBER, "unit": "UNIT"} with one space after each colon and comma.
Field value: {"value": 13.40, "unit": "mm"}
